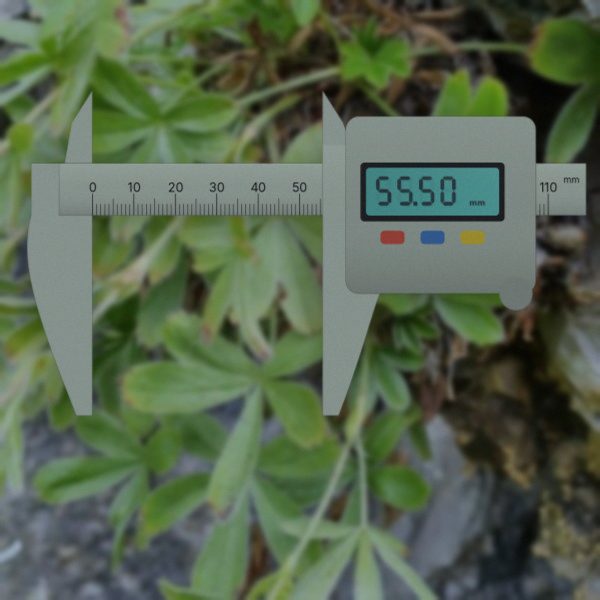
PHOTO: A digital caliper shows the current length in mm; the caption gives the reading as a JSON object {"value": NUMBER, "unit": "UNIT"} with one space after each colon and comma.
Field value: {"value": 55.50, "unit": "mm"}
